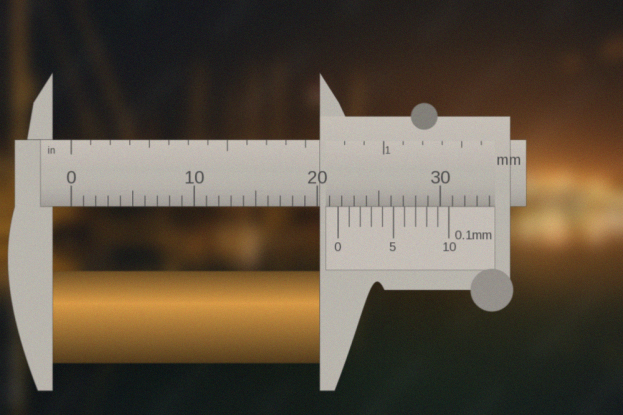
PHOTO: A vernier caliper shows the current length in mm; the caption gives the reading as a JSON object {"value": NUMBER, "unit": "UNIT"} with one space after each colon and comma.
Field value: {"value": 21.7, "unit": "mm"}
